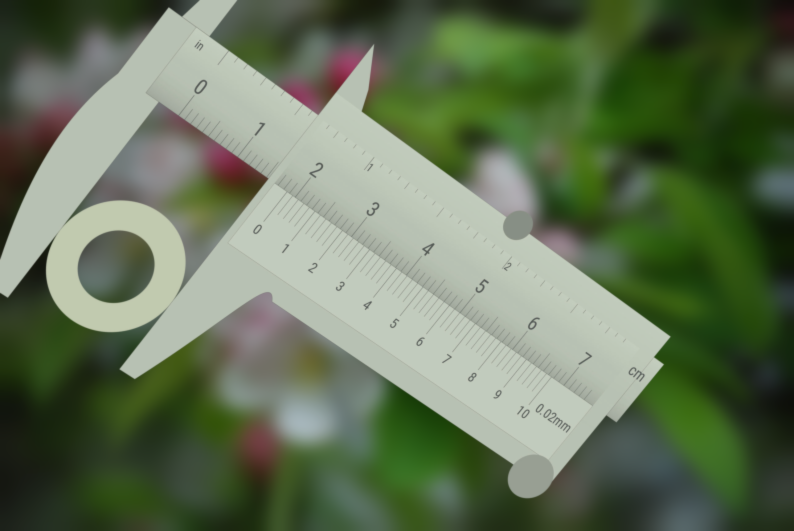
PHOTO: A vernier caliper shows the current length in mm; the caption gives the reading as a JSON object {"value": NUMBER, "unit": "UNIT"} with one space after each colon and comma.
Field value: {"value": 18.6, "unit": "mm"}
